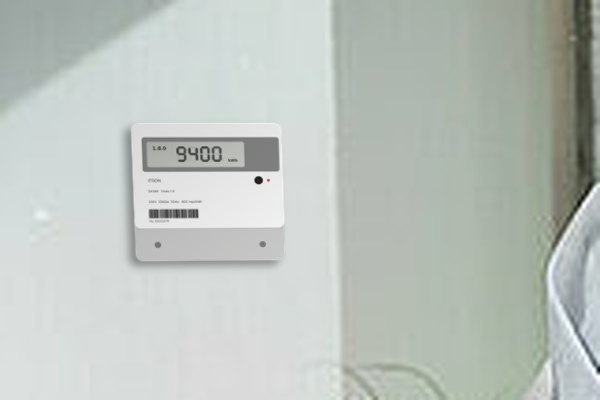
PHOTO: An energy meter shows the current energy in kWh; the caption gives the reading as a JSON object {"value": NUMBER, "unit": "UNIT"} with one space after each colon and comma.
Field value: {"value": 9400, "unit": "kWh"}
